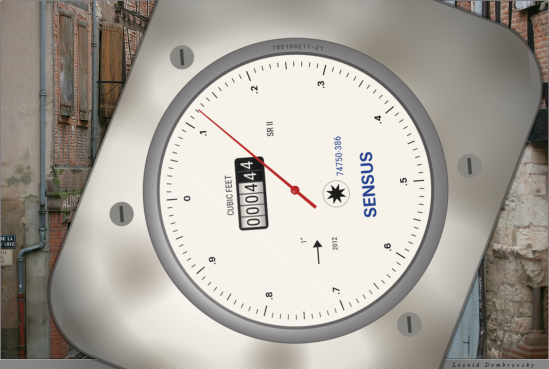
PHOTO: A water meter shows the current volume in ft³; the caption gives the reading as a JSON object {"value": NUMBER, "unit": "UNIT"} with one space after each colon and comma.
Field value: {"value": 444.12, "unit": "ft³"}
